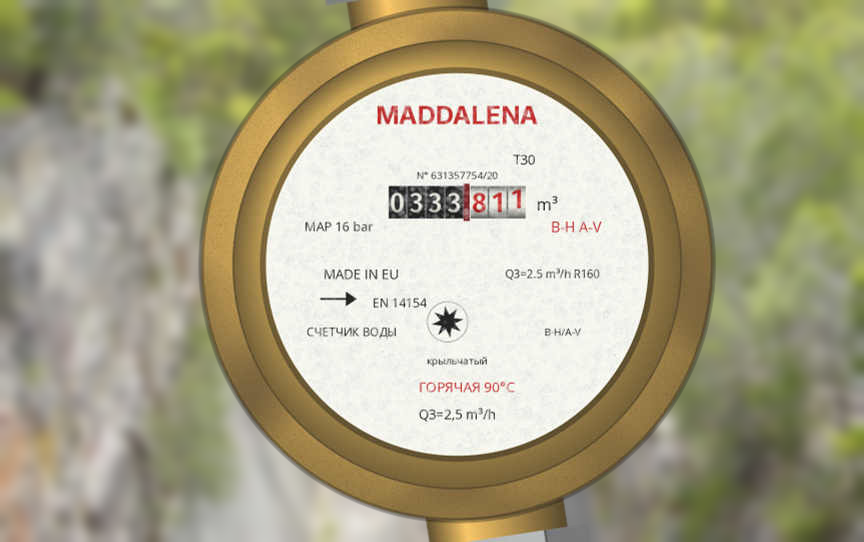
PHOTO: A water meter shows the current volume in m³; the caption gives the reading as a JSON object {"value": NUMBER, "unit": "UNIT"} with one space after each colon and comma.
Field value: {"value": 333.811, "unit": "m³"}
